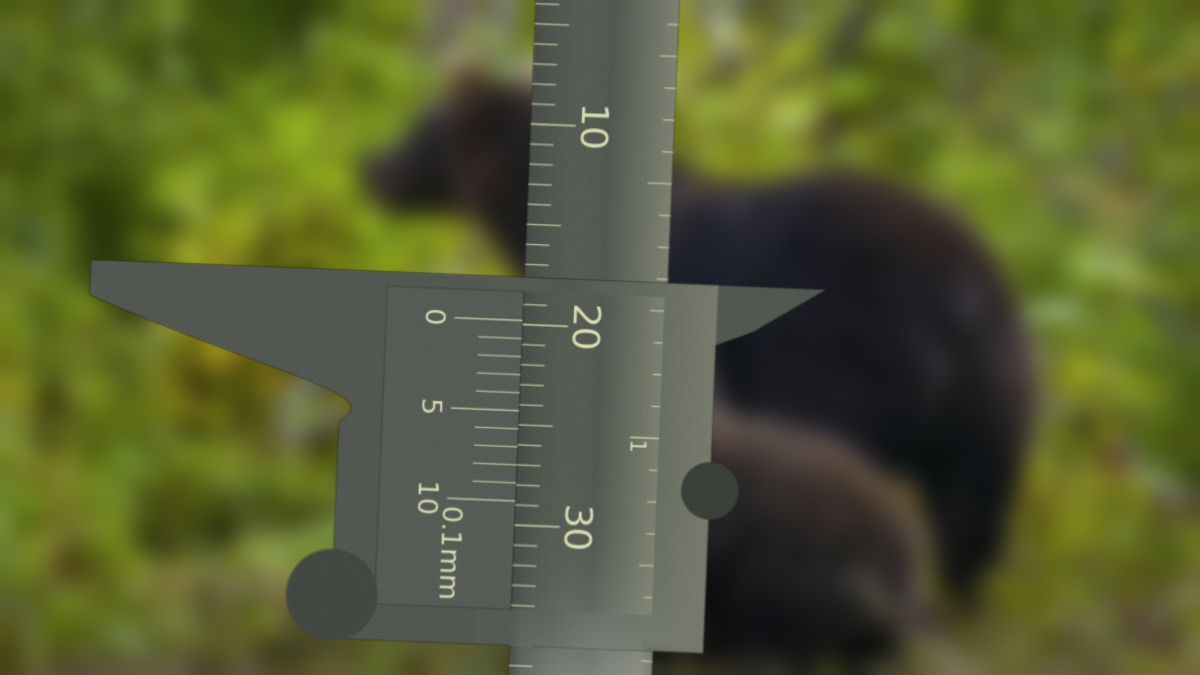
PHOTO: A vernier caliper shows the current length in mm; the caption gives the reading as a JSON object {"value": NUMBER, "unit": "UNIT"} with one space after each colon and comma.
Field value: {"value": 19.8, "unit": "mm"}
